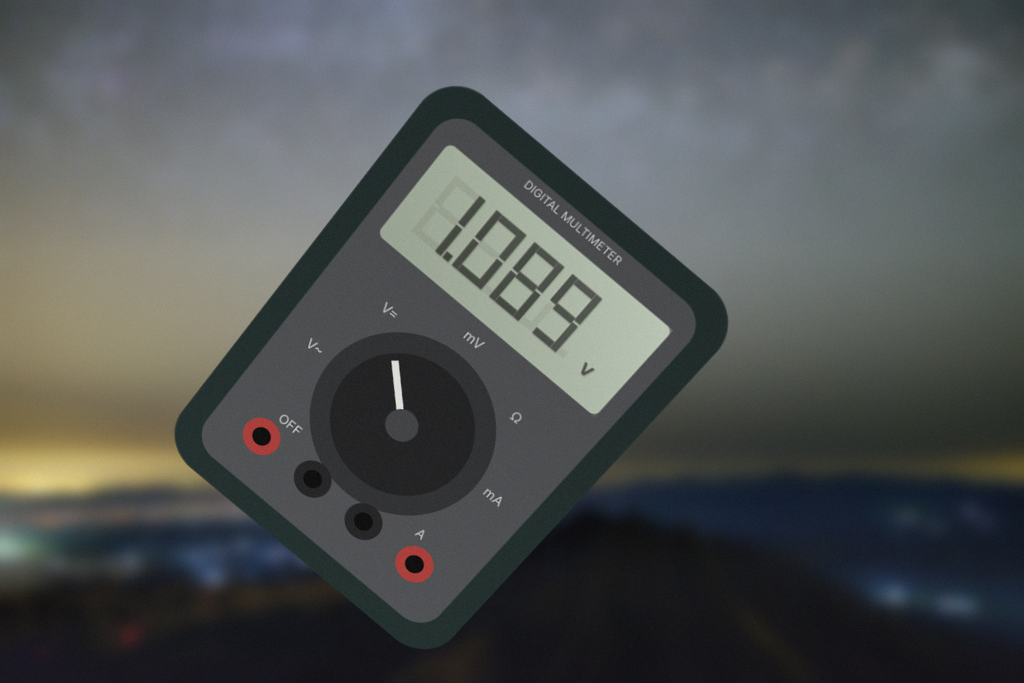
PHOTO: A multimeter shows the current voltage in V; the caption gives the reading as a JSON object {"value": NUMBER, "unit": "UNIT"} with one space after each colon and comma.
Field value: {"value": 1.089, "unit": "V"}
